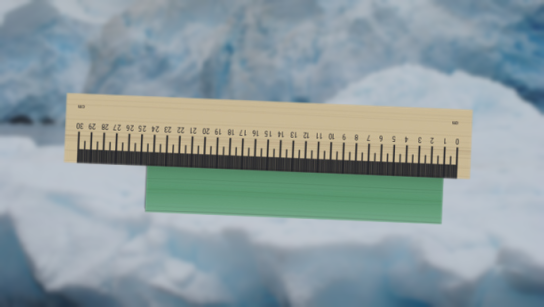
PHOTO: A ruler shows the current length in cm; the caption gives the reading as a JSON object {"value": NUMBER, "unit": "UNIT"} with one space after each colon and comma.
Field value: {"value": 23.5, "unit": "cm"}
